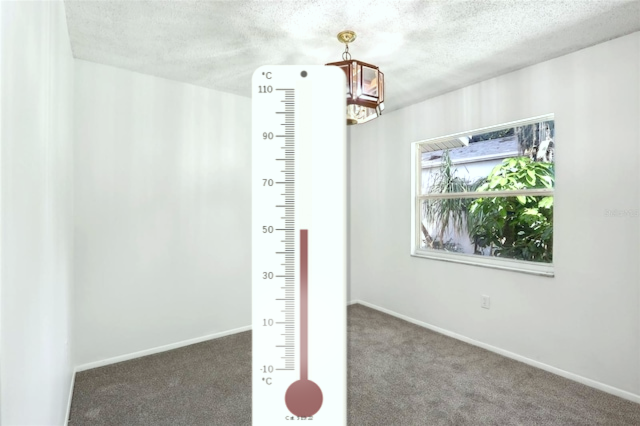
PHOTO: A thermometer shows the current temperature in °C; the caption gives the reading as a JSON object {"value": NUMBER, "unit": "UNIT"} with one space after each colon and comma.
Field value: {"value": 50, "unit": "°C"}
